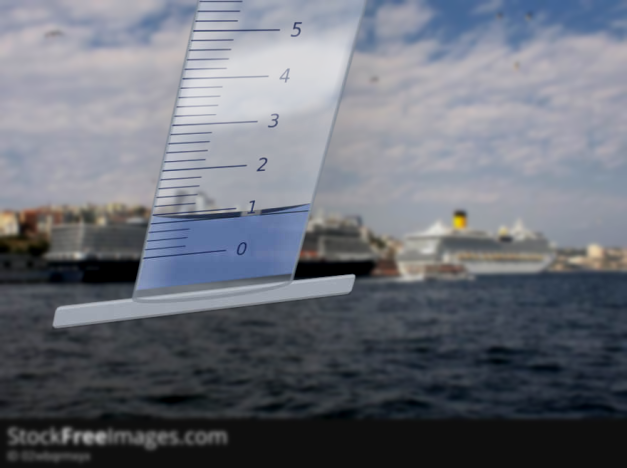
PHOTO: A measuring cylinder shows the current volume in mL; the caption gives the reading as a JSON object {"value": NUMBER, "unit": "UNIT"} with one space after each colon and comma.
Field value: {"value": 0.8, "unit": "mL"}
